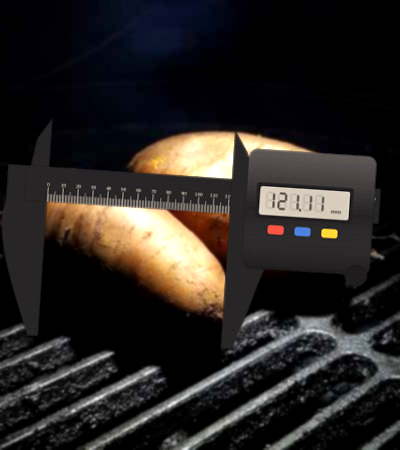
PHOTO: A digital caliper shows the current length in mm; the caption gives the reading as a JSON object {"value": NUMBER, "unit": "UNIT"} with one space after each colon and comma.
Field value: {"value": 121.11, "unit": "mm"}
